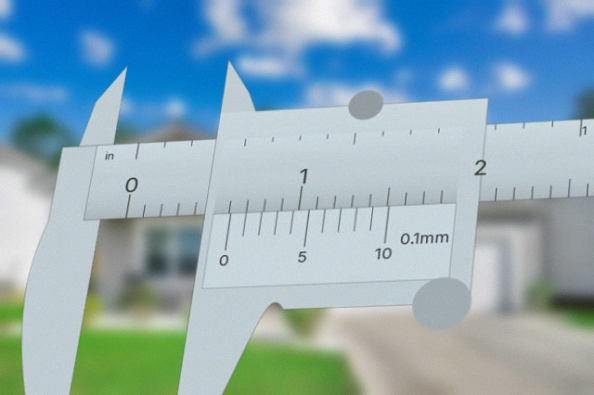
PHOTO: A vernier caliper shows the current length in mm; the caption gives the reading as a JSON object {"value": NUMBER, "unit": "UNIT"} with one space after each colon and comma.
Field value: {"value": 6.1, "unit": "mm"}
